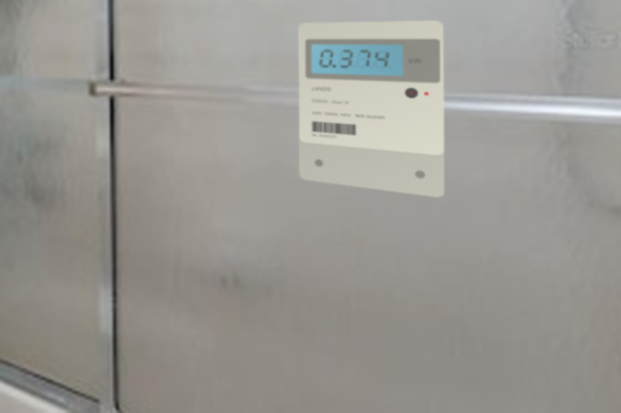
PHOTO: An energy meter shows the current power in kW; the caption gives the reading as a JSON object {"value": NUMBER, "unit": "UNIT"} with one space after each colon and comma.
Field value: {"value": 0.374, "unit": "kW"}
